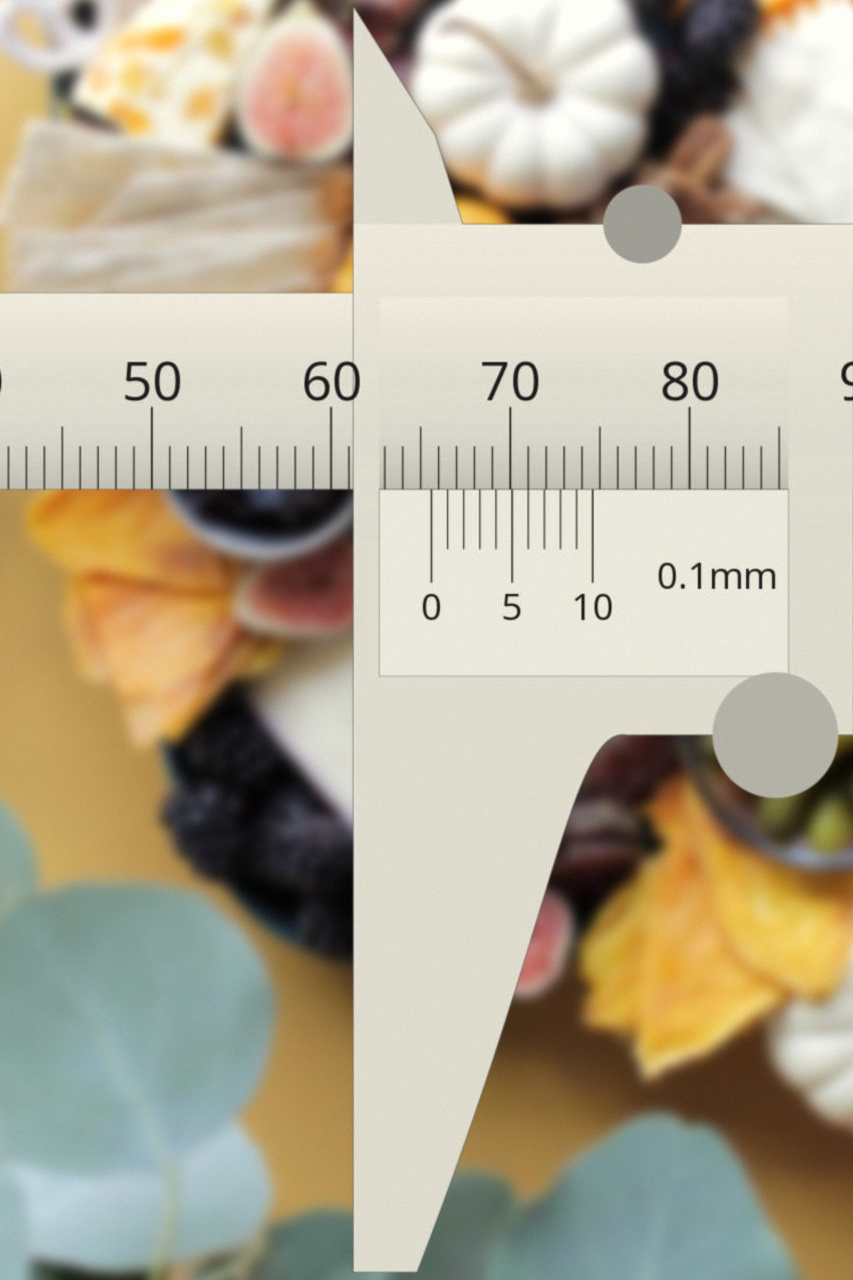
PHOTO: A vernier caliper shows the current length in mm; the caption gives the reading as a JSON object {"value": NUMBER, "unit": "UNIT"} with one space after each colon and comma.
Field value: {"value": 65.6, "unit": "mm"}
